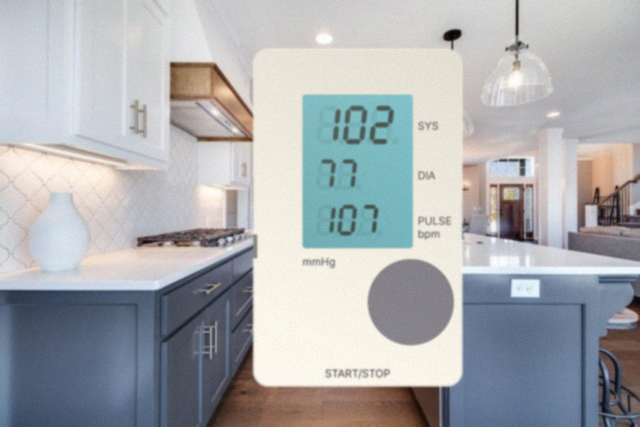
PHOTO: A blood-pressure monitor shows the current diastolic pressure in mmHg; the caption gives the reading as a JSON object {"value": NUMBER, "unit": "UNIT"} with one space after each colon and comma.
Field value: {"value": 77, "unit": "mmHg"}
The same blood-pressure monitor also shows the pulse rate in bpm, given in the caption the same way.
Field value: {"value": 107, "unit": "bpm"}
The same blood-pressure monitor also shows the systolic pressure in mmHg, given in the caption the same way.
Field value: {"value": 102, "unit": "mmHg"}
